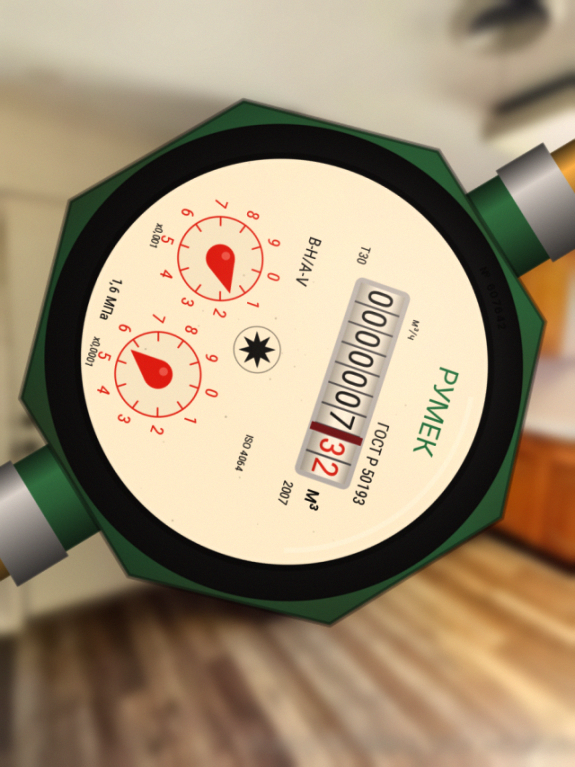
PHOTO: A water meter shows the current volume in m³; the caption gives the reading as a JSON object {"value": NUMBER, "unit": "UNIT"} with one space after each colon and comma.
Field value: {"value": 7.3215, "unit": "m³"}
